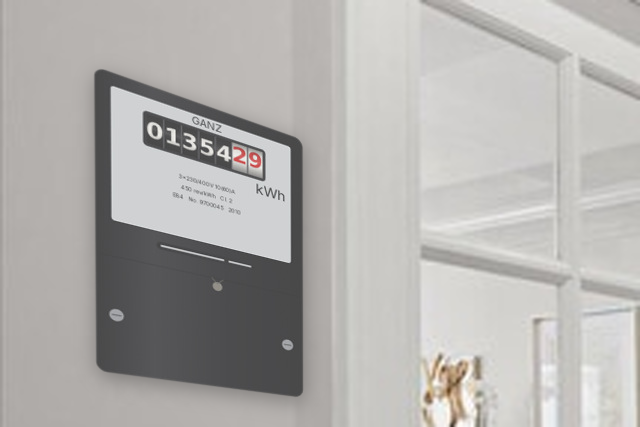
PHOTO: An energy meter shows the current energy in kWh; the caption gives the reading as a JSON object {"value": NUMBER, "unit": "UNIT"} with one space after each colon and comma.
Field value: {"value": 1354.29, "unit": "kWh"}
